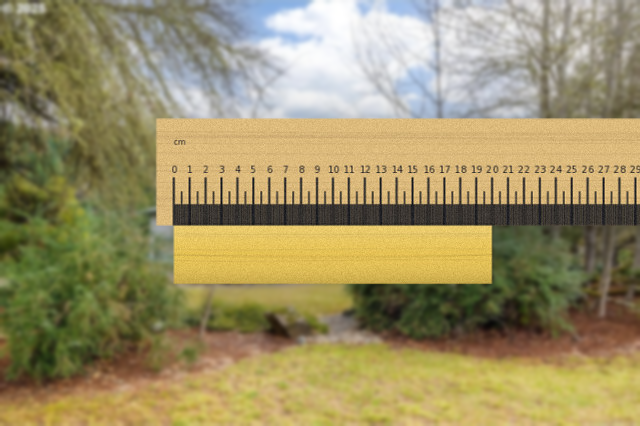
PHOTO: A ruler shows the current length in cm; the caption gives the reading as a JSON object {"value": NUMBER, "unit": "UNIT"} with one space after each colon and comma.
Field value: {"value": 20, "unit": "cm"}
